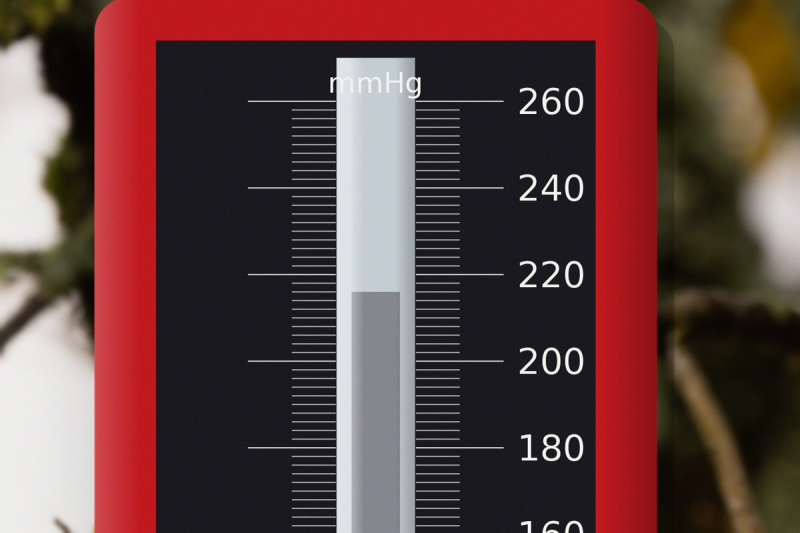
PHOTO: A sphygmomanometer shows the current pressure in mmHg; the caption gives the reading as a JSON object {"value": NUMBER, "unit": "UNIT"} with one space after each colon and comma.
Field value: {"value": 216, "unit": "mmHg"}
